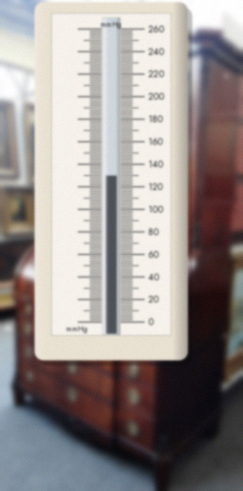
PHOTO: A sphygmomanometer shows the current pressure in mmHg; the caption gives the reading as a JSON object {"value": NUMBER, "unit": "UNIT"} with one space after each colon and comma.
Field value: {"value": 130, "unit": "mmHg"}
